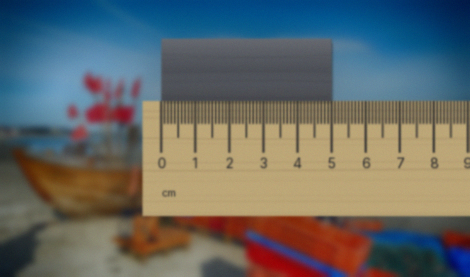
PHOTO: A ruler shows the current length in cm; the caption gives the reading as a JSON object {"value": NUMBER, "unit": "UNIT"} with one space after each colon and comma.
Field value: {"value": 5, "unit": "cm"}
